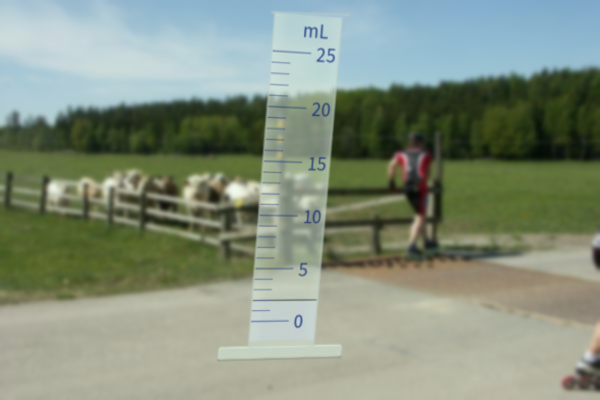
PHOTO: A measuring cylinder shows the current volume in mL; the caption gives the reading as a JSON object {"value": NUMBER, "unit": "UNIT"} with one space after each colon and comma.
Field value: {"value": 2, "unit": "mL"}
